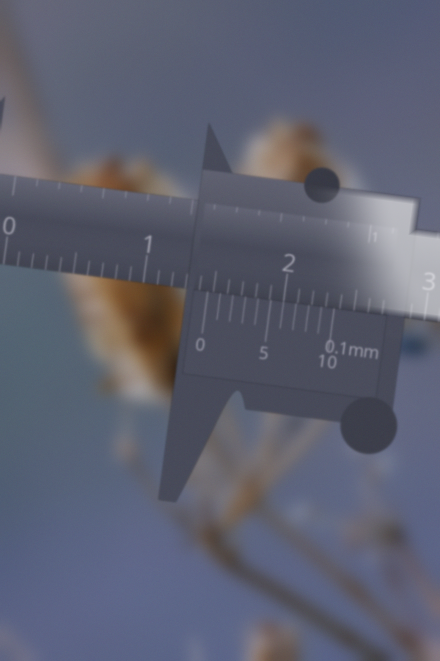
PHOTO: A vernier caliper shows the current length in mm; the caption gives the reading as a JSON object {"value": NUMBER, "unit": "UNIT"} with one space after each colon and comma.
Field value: {"value": 14.6, "unit": "mm"}
